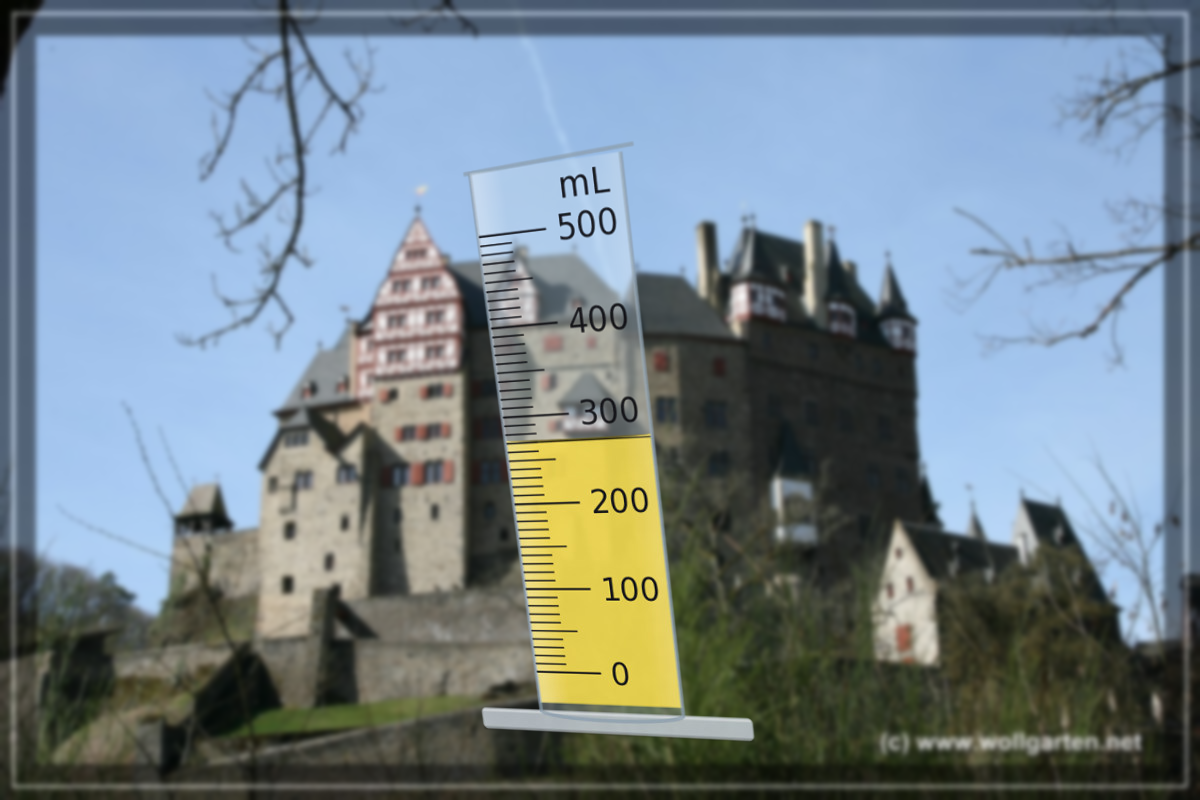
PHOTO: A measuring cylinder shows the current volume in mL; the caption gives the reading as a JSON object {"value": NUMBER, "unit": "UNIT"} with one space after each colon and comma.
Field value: {"value": 270, "unit": "mL"}
